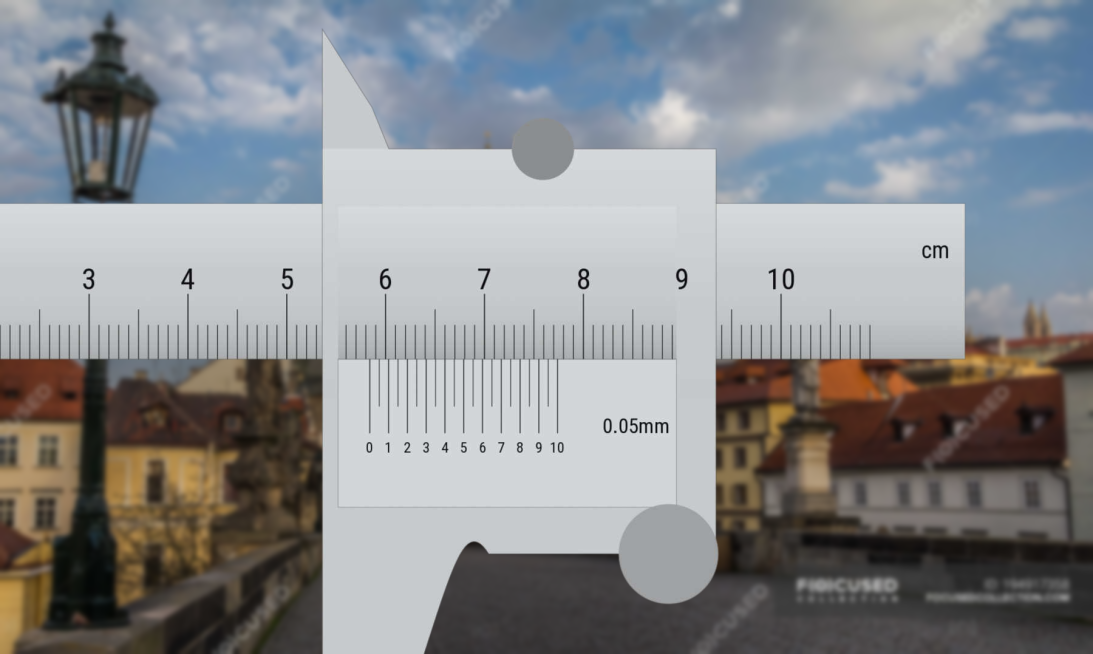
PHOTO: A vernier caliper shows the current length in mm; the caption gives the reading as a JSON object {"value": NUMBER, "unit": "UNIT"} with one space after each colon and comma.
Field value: {"value": 58.4, "unit": "mm"}
